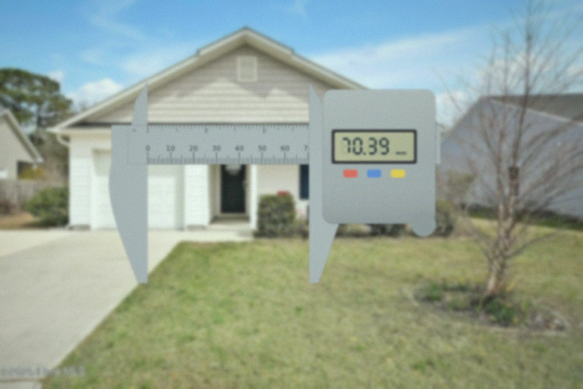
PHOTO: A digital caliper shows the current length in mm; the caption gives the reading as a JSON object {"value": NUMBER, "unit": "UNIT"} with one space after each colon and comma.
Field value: {"value": 70.39, "unit": "mm"}
